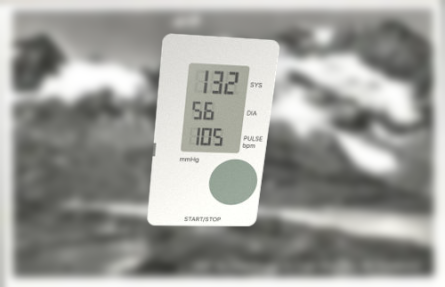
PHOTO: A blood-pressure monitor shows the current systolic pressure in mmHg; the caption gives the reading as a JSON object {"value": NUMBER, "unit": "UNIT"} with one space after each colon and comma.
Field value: {"value": 132, "unit": "mmHg"}
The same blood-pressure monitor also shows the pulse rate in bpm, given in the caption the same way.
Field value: {"value": 105, "unit": "bpm"}
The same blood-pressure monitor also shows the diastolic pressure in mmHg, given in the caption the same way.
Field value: {"value": 56, "unit": "mmHg"}
